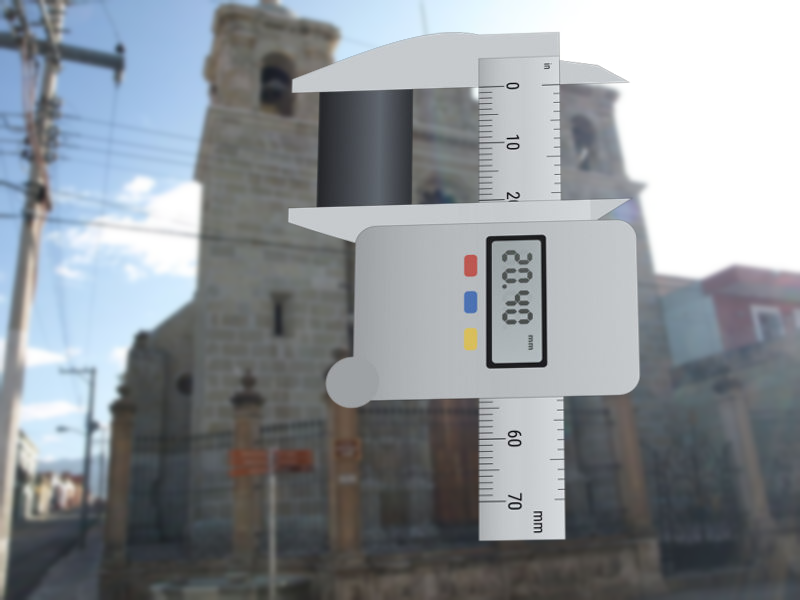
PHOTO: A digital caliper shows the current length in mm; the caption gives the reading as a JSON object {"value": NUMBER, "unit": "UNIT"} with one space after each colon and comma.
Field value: {"value": 20.40, "unit": "mm"}
